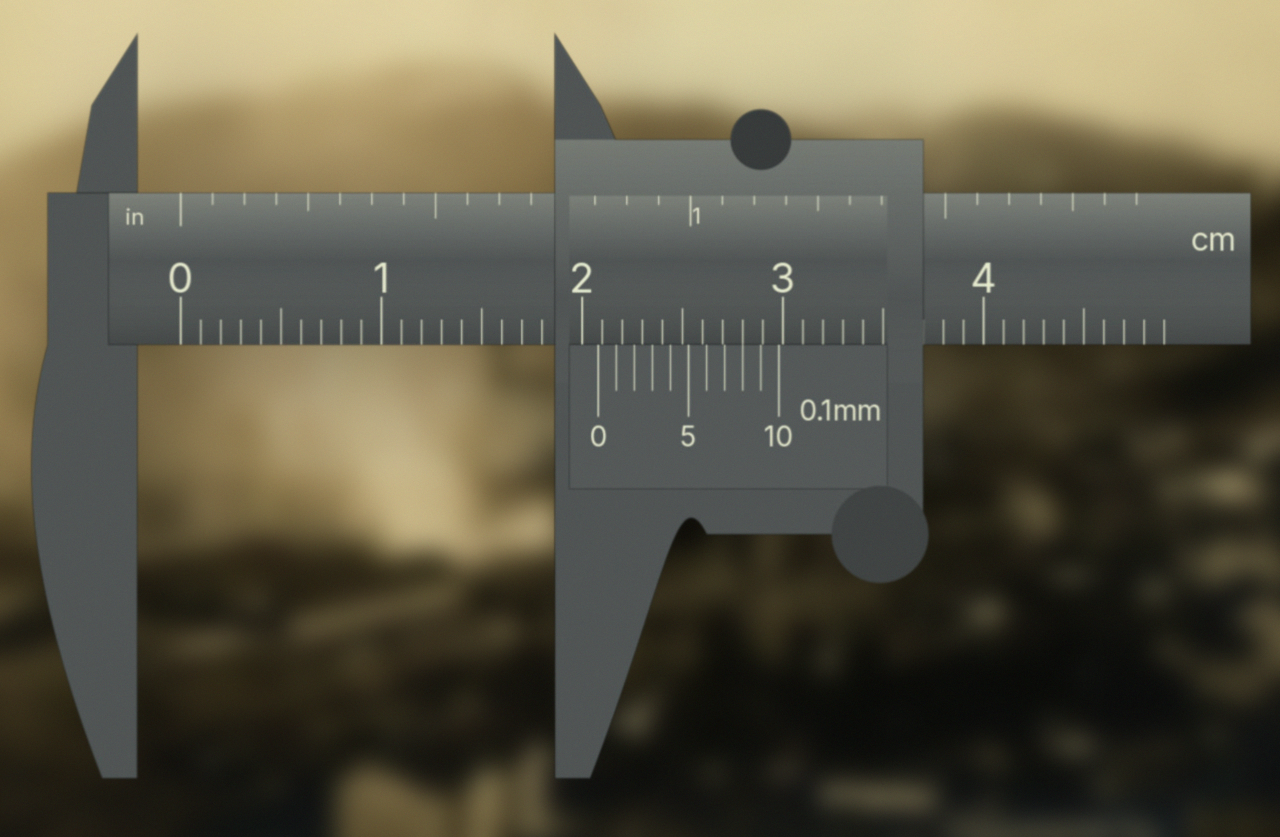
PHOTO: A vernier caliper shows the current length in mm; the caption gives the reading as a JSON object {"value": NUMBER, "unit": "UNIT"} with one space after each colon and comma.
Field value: {"value": 20.8, "unit": "mm"}
